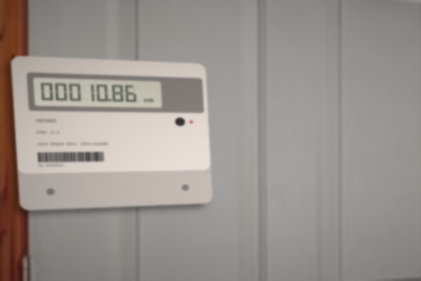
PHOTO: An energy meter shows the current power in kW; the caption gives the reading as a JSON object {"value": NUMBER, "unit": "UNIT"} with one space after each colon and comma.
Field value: {"value": 10.86, "unit": "kW"}
